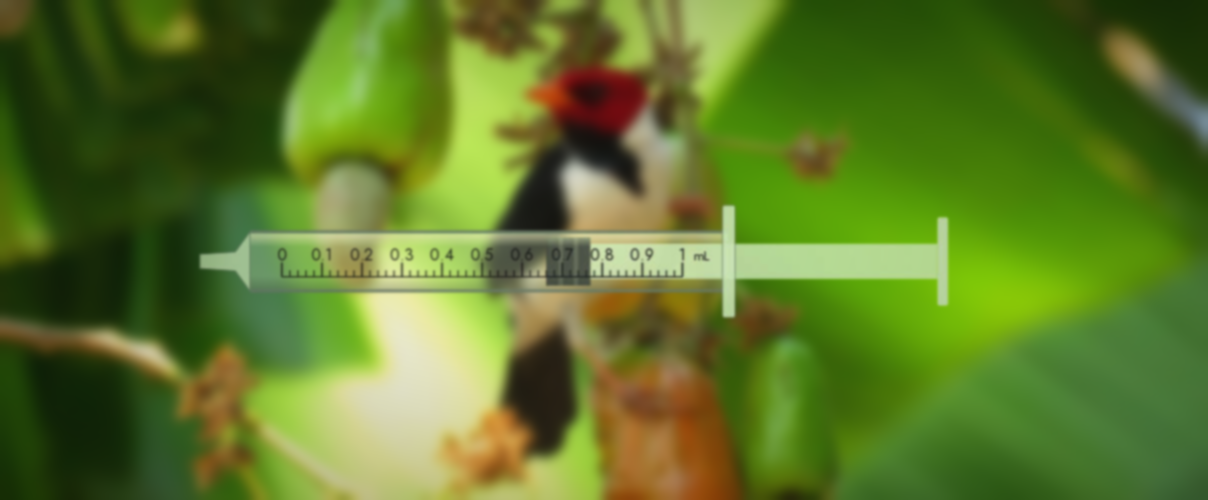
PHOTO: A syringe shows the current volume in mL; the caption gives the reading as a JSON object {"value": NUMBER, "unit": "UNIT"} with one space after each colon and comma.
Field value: {"value": 0.66, "unit": "mL"}
